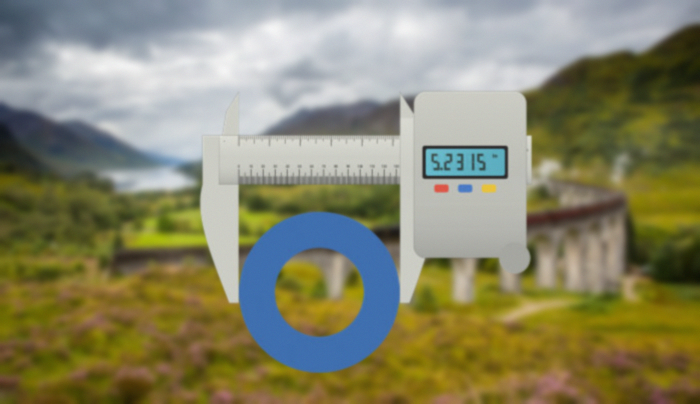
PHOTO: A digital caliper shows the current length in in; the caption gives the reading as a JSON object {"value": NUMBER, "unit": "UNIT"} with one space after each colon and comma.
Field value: {"value": 5.2315, "unit": "in"}
